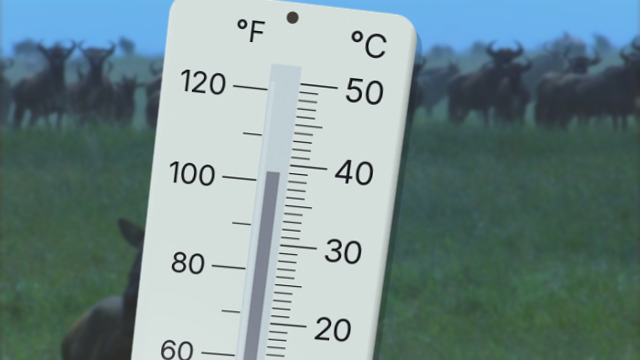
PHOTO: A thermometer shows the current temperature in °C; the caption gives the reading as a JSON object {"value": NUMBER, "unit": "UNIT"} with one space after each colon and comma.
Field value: {"value": 39, "unit": "°C"}
